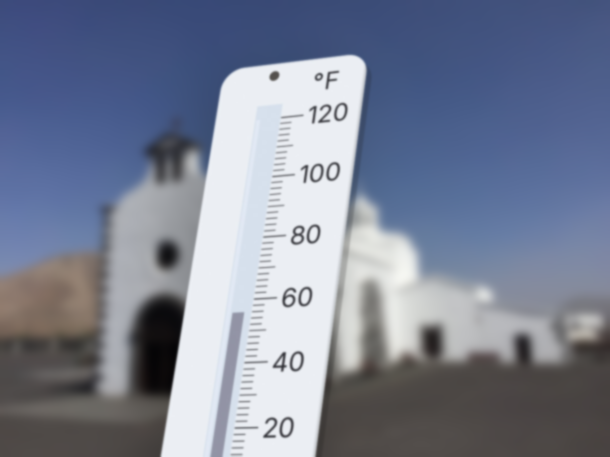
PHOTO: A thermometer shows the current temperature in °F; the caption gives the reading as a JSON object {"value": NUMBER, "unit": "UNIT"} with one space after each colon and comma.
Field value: {"value": 56, "unit": "°F"}
